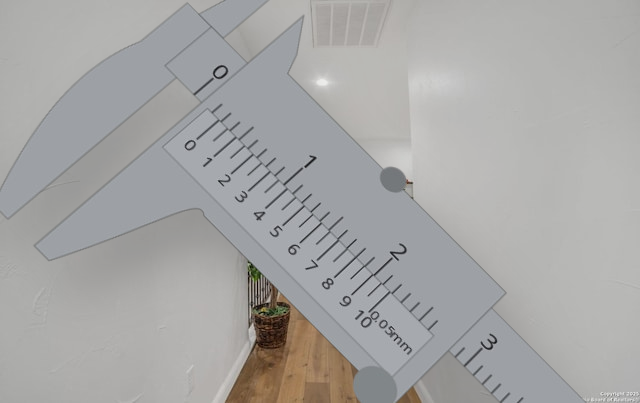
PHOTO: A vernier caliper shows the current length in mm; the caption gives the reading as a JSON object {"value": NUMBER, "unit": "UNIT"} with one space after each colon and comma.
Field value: {"value": 2.8, "unit": "mm"}
